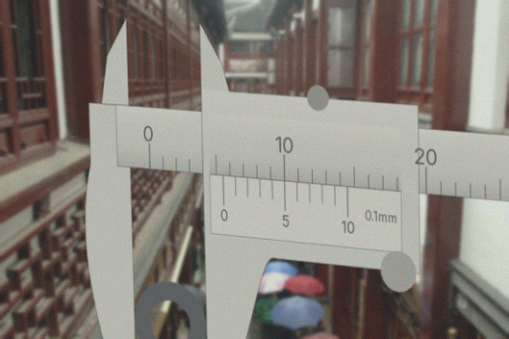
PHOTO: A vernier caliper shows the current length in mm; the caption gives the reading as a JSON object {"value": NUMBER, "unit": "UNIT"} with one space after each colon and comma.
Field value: {"value": 5.5, "unit": "mm"}
